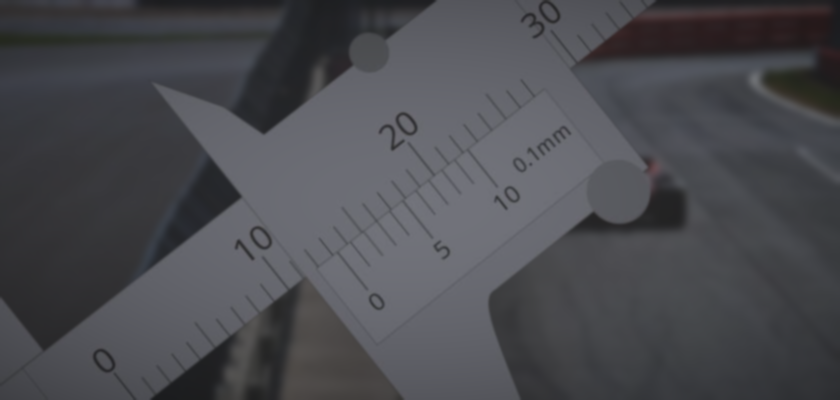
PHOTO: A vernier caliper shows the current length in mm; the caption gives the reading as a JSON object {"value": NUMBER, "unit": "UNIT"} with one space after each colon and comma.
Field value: {"value": 13.3, "unit": "mm"}
